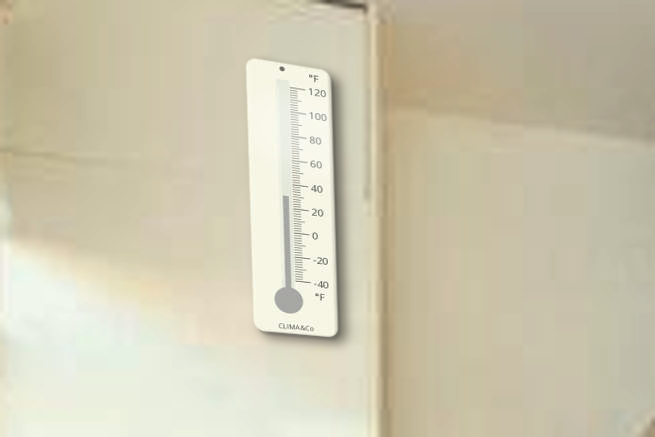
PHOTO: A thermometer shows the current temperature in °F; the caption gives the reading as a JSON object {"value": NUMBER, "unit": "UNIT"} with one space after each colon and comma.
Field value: {"value": 30, "unit": "°F"}
